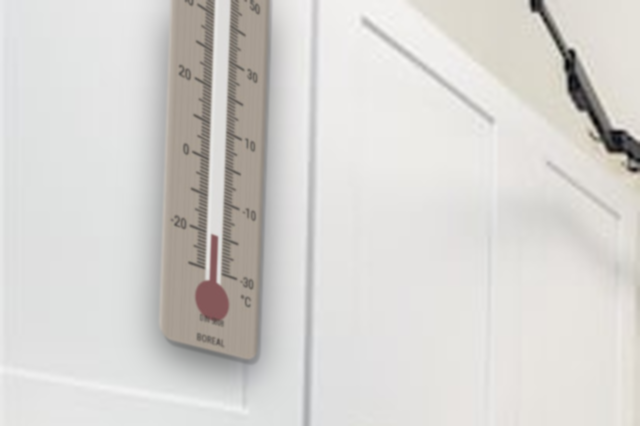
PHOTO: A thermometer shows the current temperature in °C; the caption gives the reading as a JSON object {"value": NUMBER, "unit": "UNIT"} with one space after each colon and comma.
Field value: {"value": -20, "unit": "°C"}
